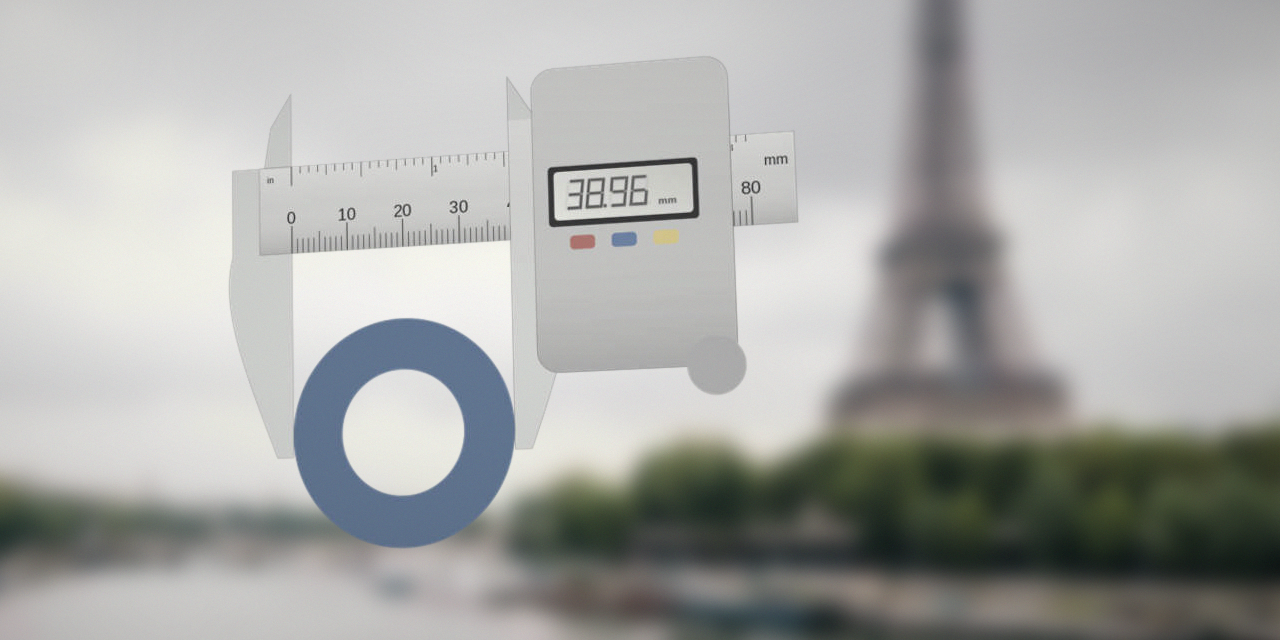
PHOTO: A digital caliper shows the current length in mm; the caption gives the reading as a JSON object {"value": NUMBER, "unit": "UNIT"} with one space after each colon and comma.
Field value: {"value": 38.96, "unit": "mm"}
